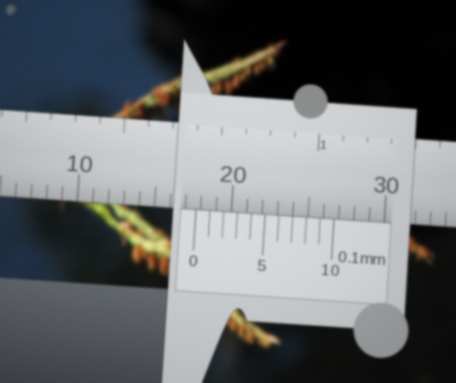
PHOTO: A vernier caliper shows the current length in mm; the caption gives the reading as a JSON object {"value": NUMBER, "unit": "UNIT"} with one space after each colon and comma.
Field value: {"value": 17.7, "unit": "mm"}
